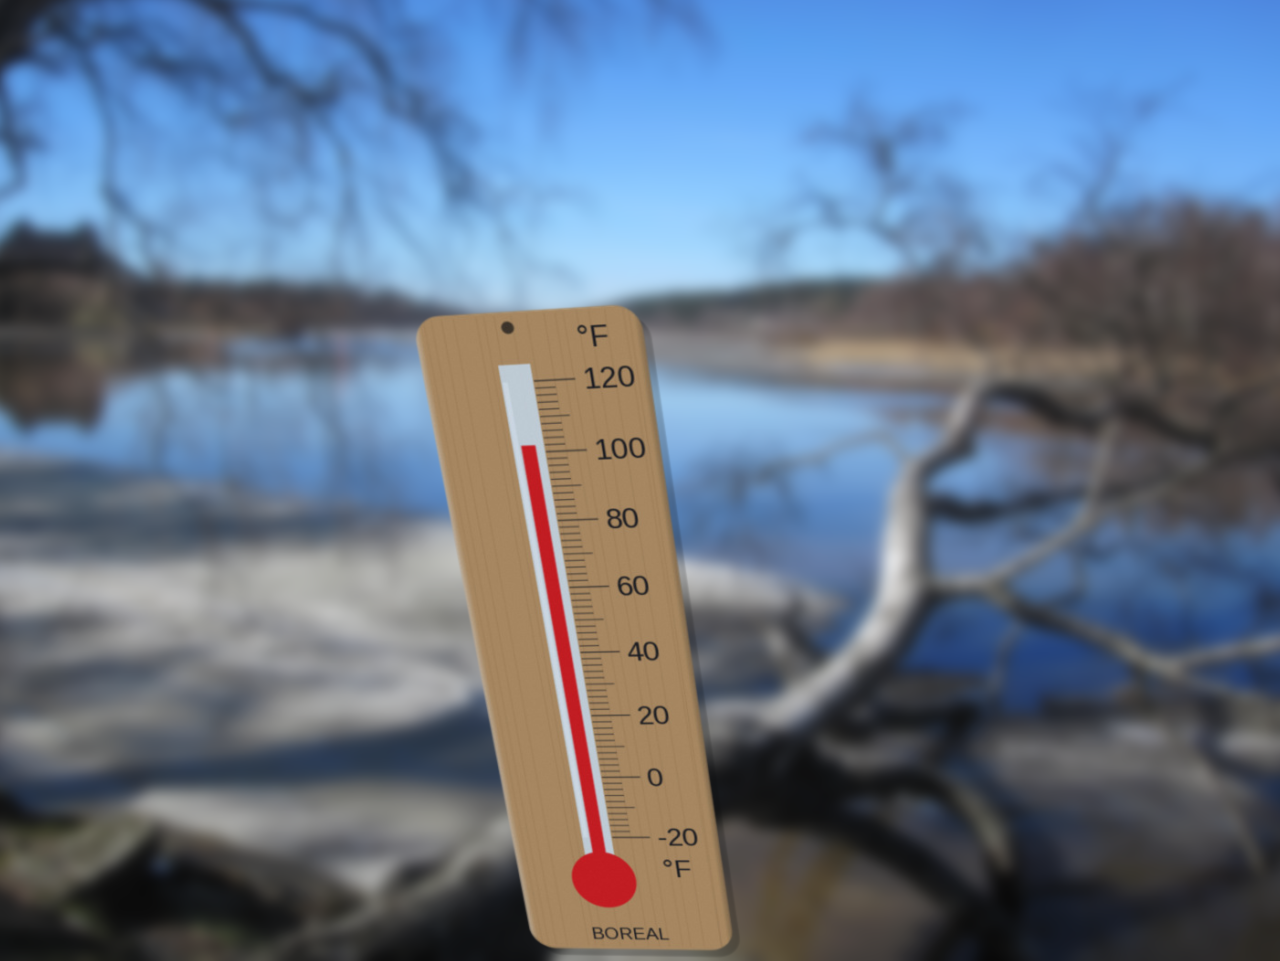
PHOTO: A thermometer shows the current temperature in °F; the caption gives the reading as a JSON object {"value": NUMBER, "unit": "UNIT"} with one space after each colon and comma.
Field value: {"value": 102, "unit": "°F"}
